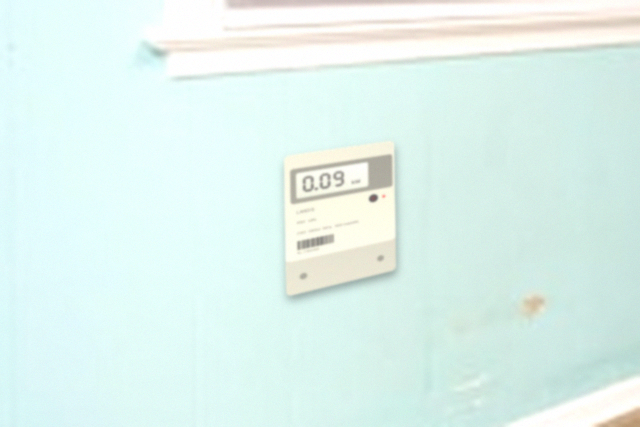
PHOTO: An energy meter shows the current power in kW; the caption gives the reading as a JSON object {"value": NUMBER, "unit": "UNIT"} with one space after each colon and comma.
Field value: {"value": 0.09, "unit": "kW"}
